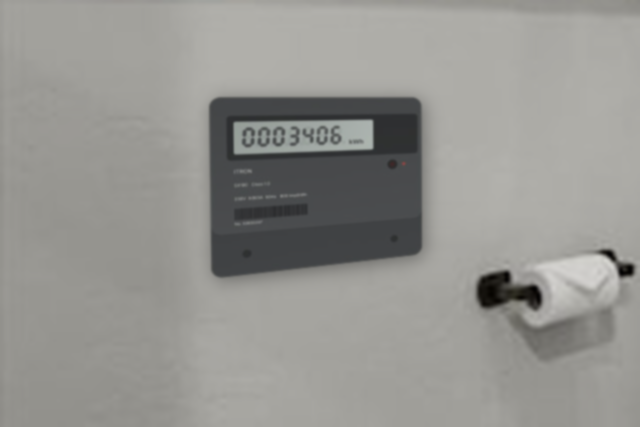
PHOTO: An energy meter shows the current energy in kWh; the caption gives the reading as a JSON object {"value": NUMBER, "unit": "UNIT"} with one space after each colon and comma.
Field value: {"value": 3406, "unit": "kWh"}
